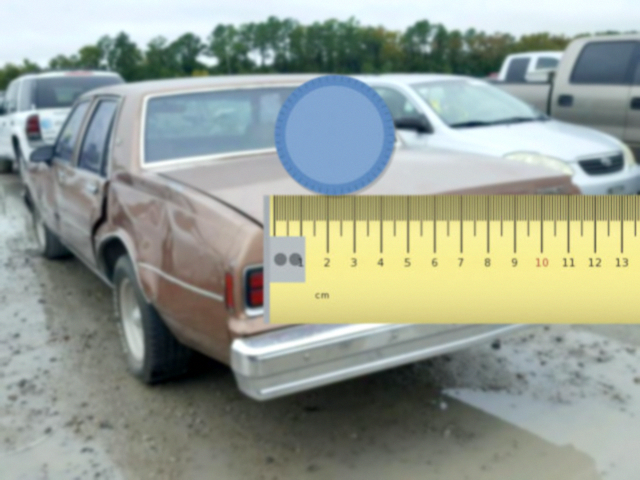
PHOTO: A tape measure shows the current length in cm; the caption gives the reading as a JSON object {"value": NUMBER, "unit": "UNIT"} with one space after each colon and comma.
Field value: {"value": 4.5, "unit": "cm"}
